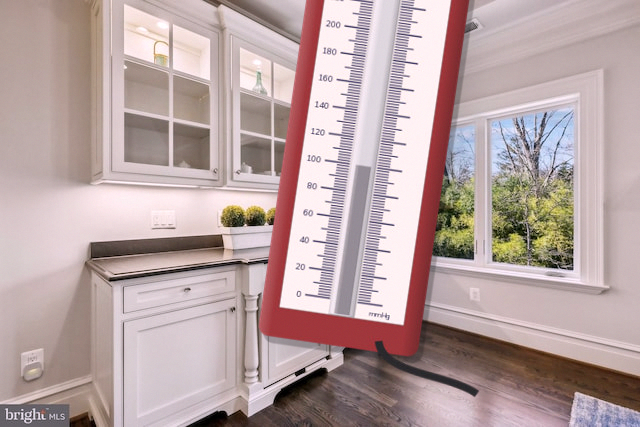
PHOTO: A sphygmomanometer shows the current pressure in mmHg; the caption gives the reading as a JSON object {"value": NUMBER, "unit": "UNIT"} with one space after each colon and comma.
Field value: {"value": 100, "unit": "mmHg"}
